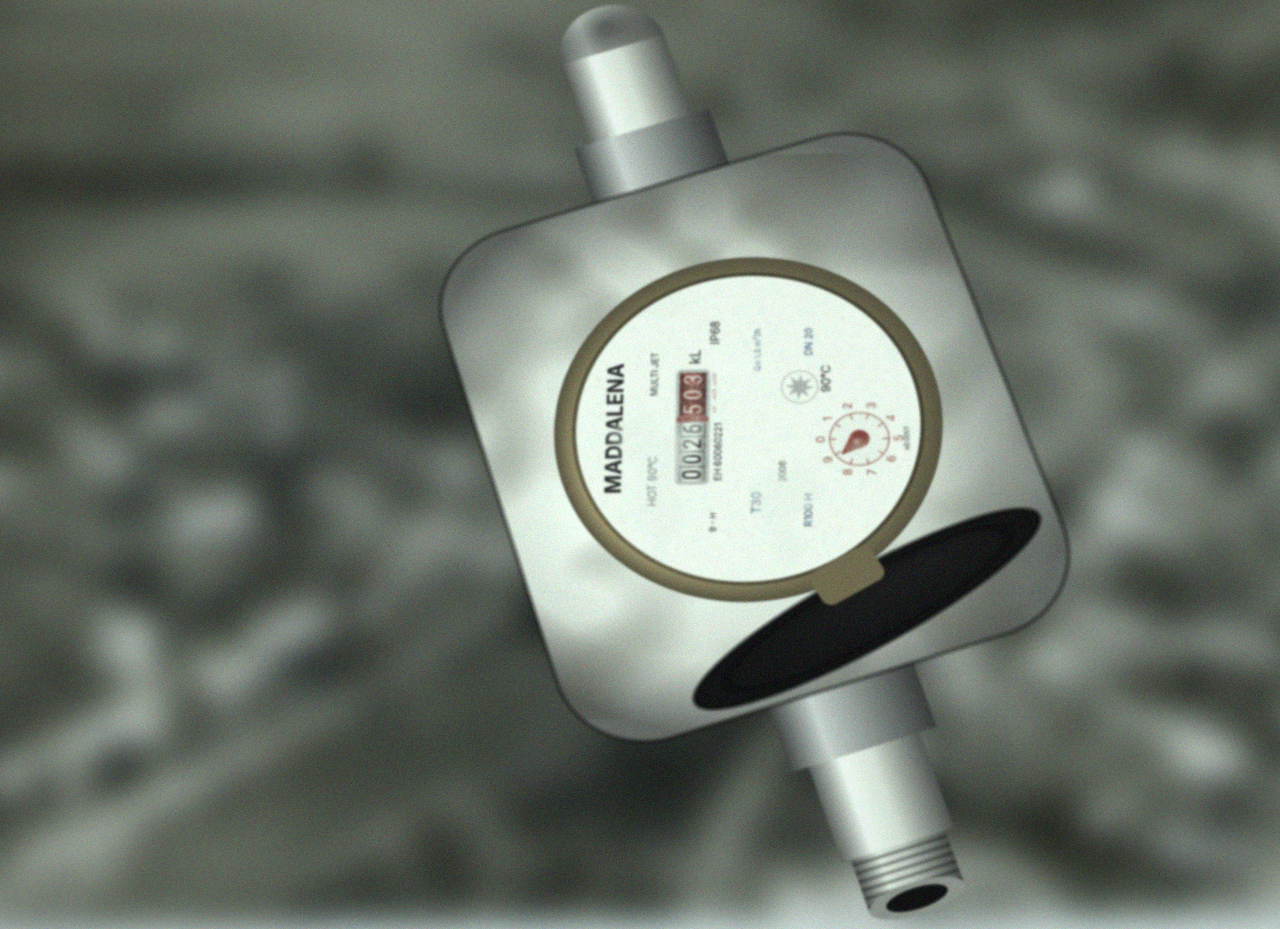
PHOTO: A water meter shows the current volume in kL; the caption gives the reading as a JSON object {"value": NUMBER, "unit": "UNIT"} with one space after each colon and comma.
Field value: {"value": 26.5038, "unit": "kL"}
